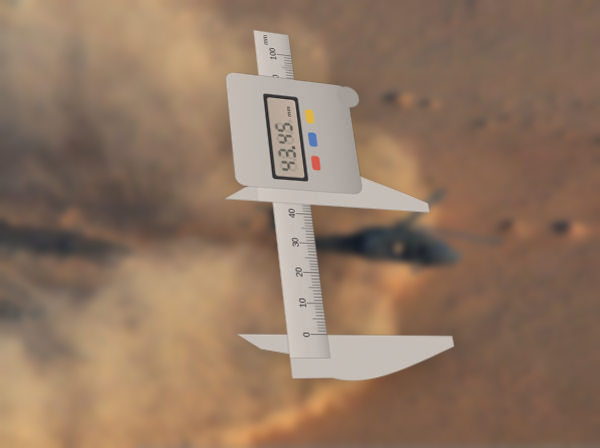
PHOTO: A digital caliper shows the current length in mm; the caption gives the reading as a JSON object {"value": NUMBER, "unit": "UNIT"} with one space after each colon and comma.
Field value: {"value": 43.45, "unit": "mm"}
